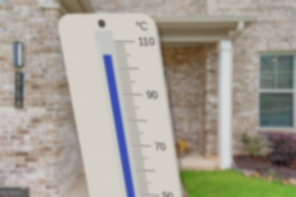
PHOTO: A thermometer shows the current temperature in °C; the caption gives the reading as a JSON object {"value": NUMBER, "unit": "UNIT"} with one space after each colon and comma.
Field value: {"value": 105, "unit": "°C"}
